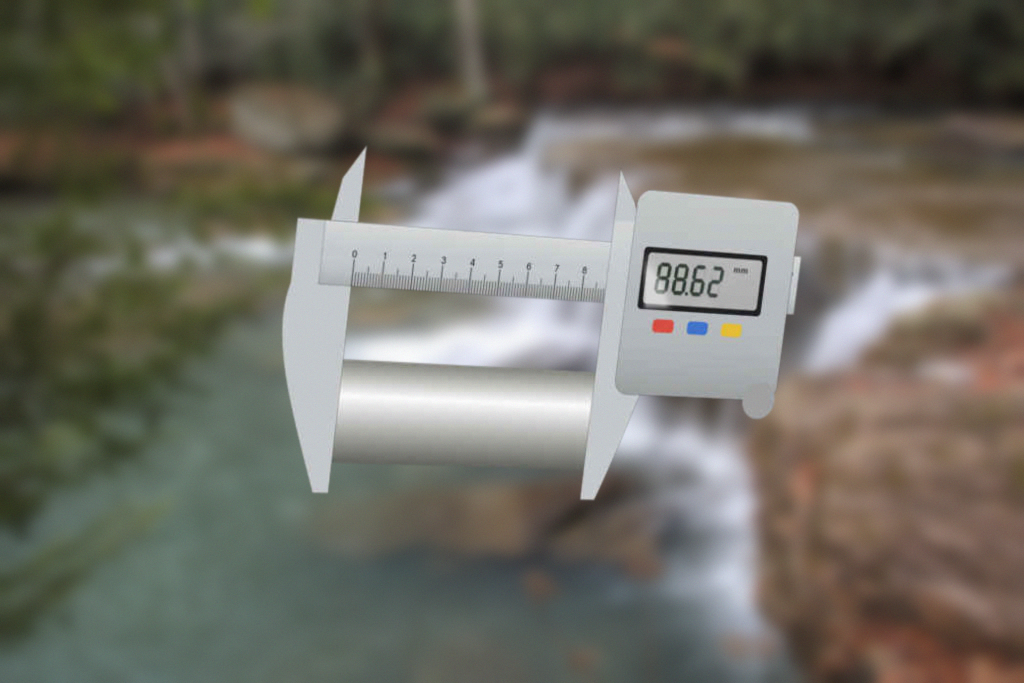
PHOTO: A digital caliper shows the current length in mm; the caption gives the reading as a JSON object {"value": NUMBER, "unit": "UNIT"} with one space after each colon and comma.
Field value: {"value": 88.62, "unit": "mm"}
